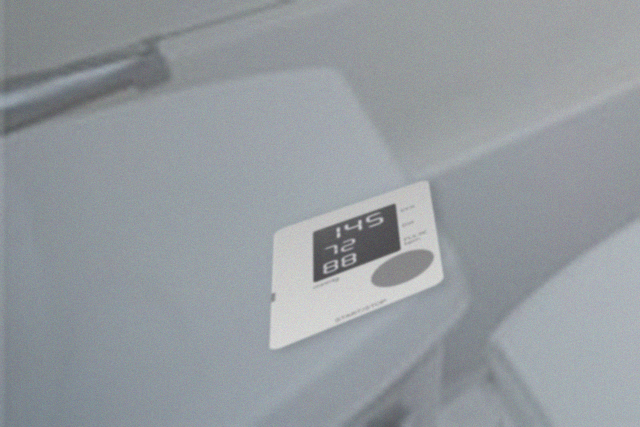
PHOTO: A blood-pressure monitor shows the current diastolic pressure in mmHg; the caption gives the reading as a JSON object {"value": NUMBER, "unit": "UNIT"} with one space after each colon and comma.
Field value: {"value": 72, "unit": "mmHg"}
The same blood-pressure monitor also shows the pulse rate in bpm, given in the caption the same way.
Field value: {"value": 88, "unit": "bpm"}
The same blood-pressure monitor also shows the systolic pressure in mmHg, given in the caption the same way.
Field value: {"value": 145, "unit": "mmHg"}
